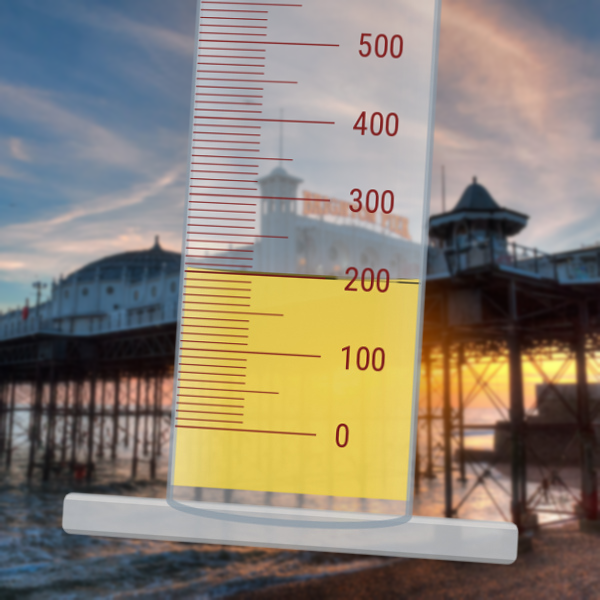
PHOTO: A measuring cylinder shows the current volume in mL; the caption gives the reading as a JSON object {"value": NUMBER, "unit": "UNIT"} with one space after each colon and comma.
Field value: {"value": 200, "unit": "mL"}
